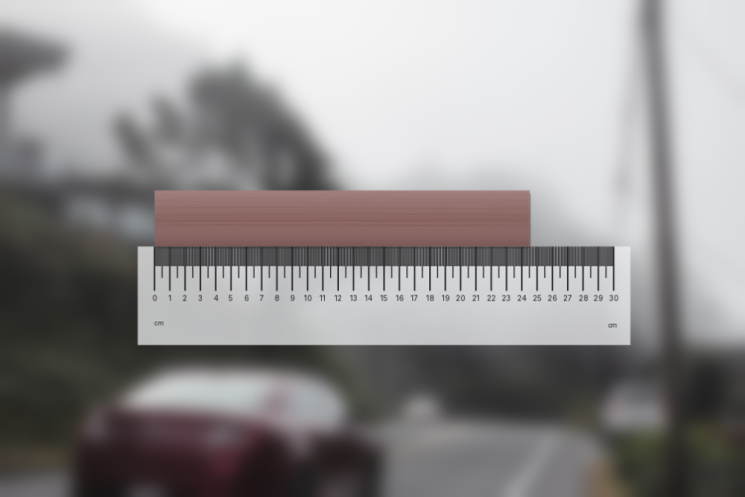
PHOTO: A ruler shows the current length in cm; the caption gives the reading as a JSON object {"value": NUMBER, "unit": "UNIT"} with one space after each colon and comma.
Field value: {"value": 24.5, "unit": "cm"}
